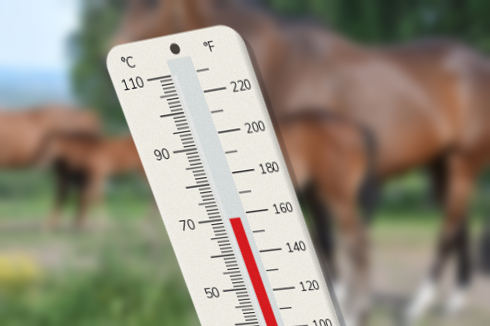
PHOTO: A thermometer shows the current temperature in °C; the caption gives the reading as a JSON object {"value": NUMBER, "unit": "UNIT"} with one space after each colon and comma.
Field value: {"value": 70, "unit": "°C"}
